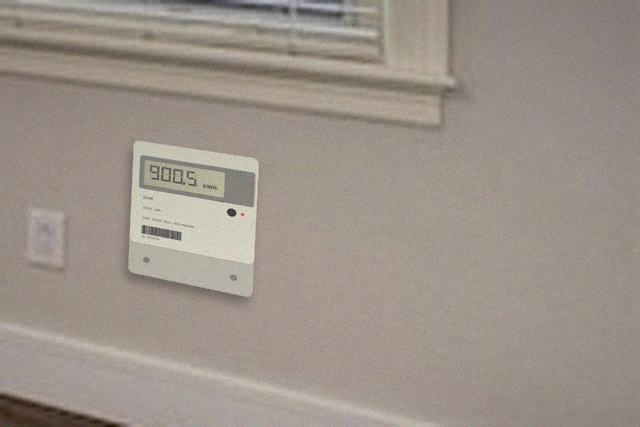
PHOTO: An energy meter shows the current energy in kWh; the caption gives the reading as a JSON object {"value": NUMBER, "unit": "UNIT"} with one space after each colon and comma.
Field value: {"value": 900.5, "unit": "kWh"}
